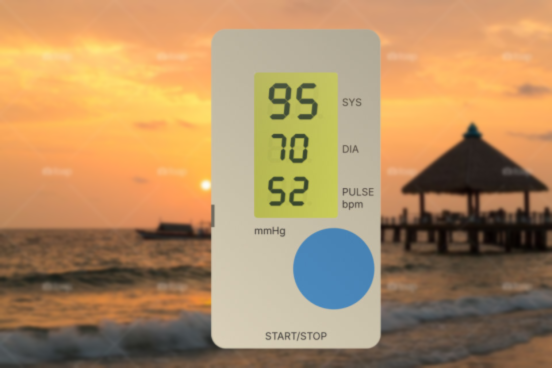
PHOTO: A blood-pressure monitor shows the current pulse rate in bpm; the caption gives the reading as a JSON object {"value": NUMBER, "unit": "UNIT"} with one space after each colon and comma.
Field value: {"value": 52, "unit": "bpm"}
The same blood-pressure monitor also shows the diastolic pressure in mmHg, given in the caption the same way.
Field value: {"value": 70, "unit": "mmHg"}
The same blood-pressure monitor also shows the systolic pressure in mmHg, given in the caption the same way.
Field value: {"value": 95, "unit": "mmHg"}
